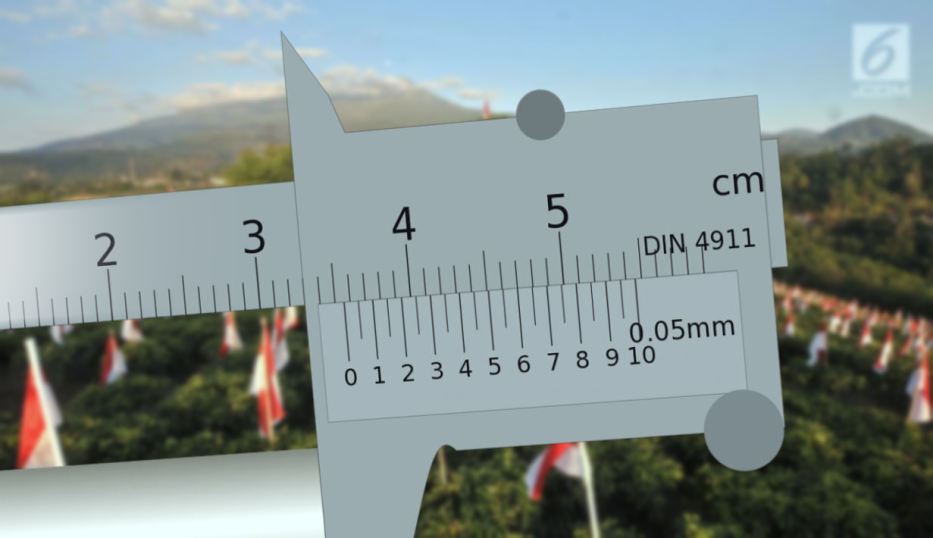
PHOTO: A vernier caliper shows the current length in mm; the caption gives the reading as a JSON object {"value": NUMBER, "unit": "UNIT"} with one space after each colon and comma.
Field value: {"value": 35.6, "unit": "mm"}
